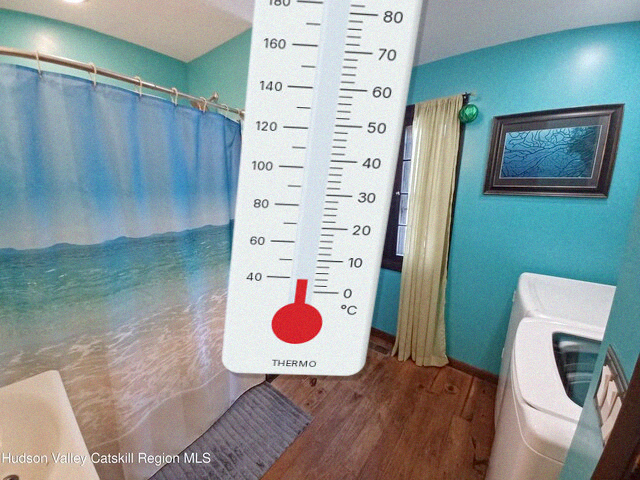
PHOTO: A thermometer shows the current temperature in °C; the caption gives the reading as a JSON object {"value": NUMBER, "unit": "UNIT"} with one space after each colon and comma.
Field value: {"value": 4, "unit": "°C"}
